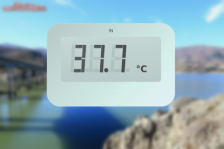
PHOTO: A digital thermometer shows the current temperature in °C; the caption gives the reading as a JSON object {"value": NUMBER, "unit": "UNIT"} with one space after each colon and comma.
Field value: {"value": 37.7, "unit": "°C"}
